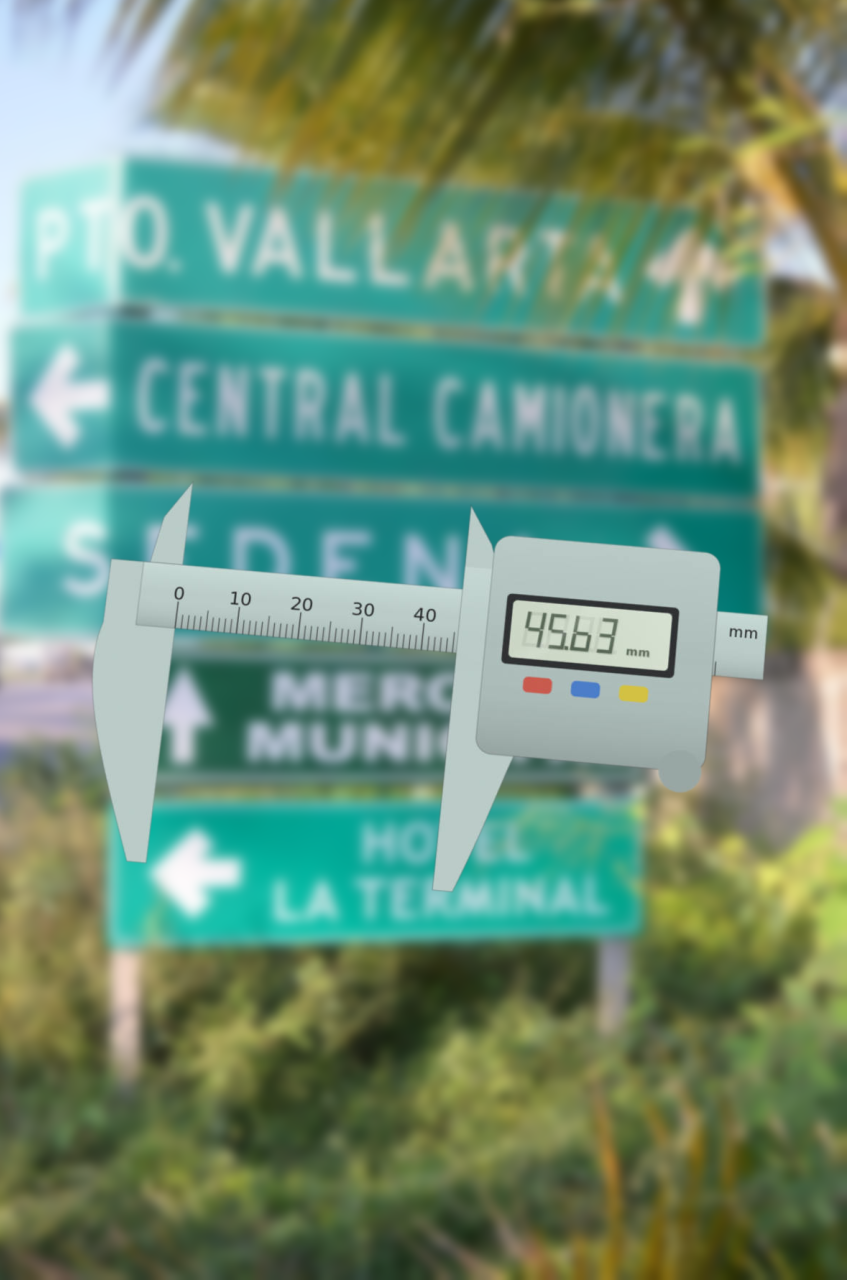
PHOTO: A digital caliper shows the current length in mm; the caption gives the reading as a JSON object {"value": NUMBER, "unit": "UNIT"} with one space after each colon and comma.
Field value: {"value": 45.63, "unit": "mm"}
